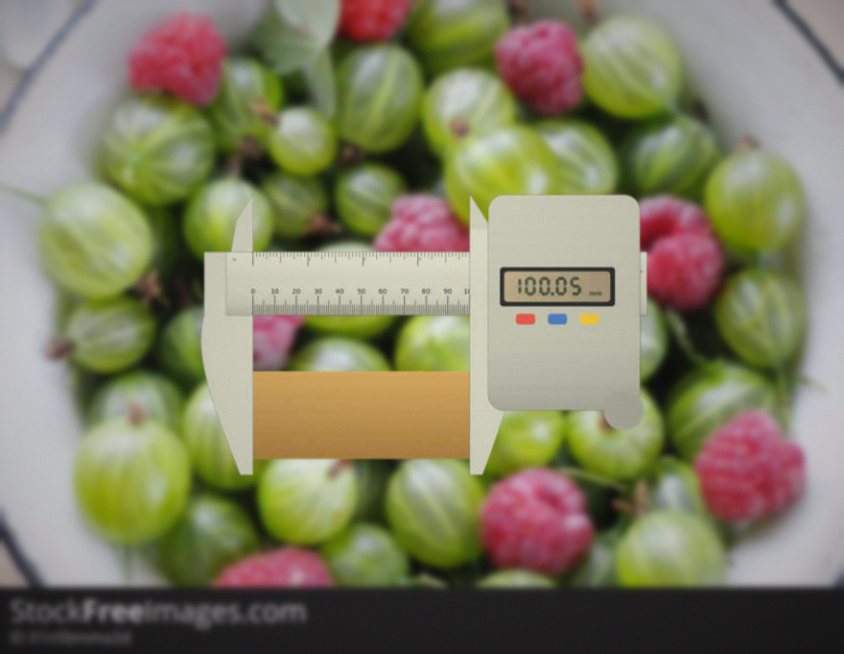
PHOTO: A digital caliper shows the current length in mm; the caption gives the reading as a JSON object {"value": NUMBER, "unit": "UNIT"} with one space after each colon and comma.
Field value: {"value": 100.05, "unit": "mm"}
